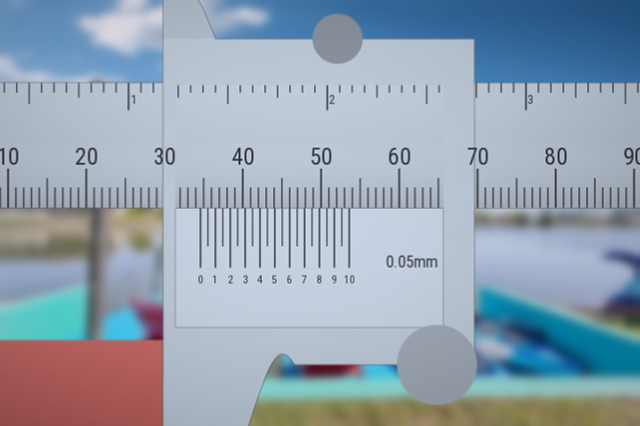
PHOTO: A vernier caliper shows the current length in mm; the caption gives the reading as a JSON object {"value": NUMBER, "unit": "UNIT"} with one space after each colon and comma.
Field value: {"value": 34.6, "unit": "mm"}
